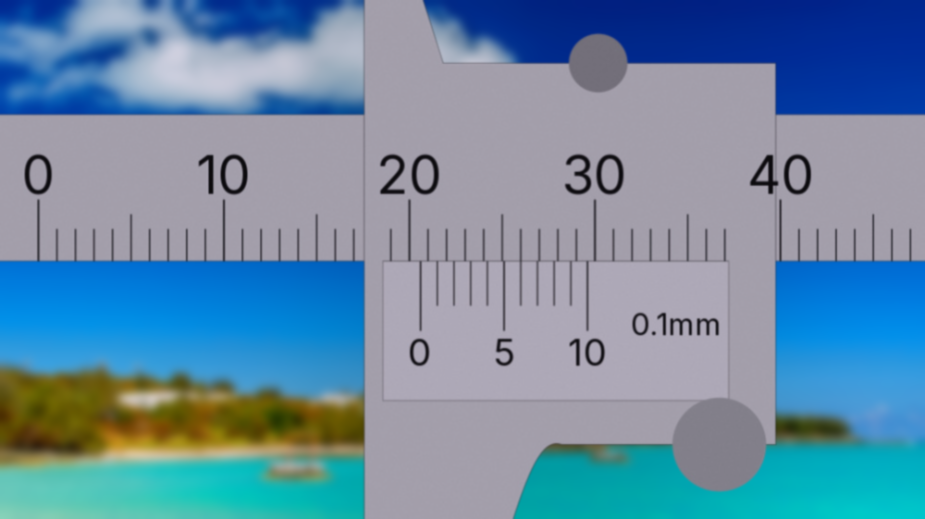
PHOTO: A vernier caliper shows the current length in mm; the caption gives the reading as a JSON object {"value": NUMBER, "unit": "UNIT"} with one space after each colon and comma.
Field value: {"value": 20.6, "unit": "mm"}
